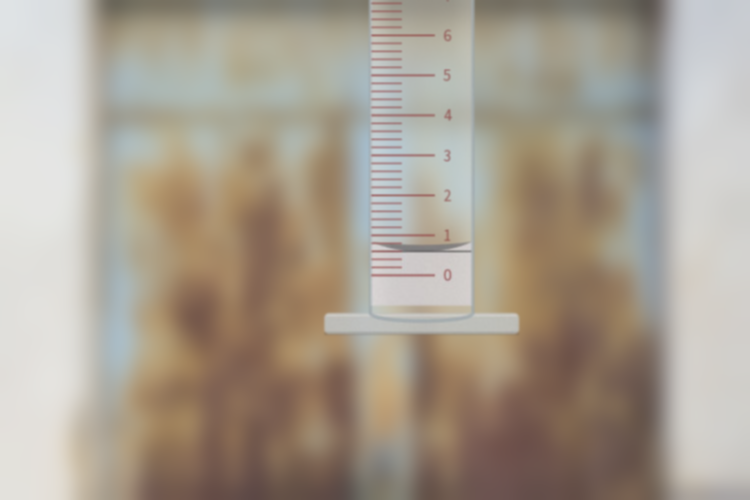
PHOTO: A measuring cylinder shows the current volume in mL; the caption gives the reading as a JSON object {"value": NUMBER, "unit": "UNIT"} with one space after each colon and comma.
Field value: {"value": 0.6, "unit": "mL"}
